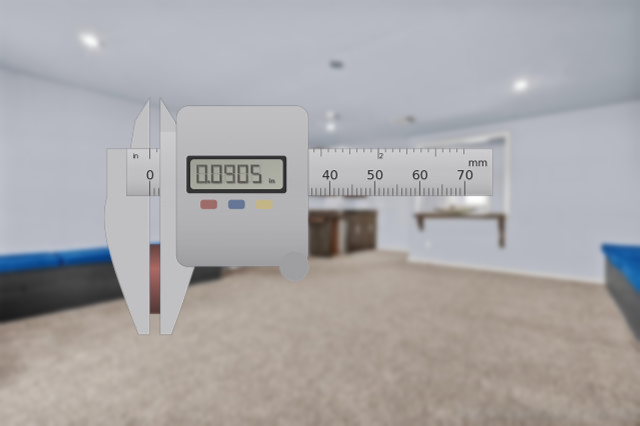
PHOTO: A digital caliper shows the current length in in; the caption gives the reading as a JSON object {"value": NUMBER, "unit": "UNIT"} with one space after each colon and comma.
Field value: {"value": 0.0905, "unit": "in"}
